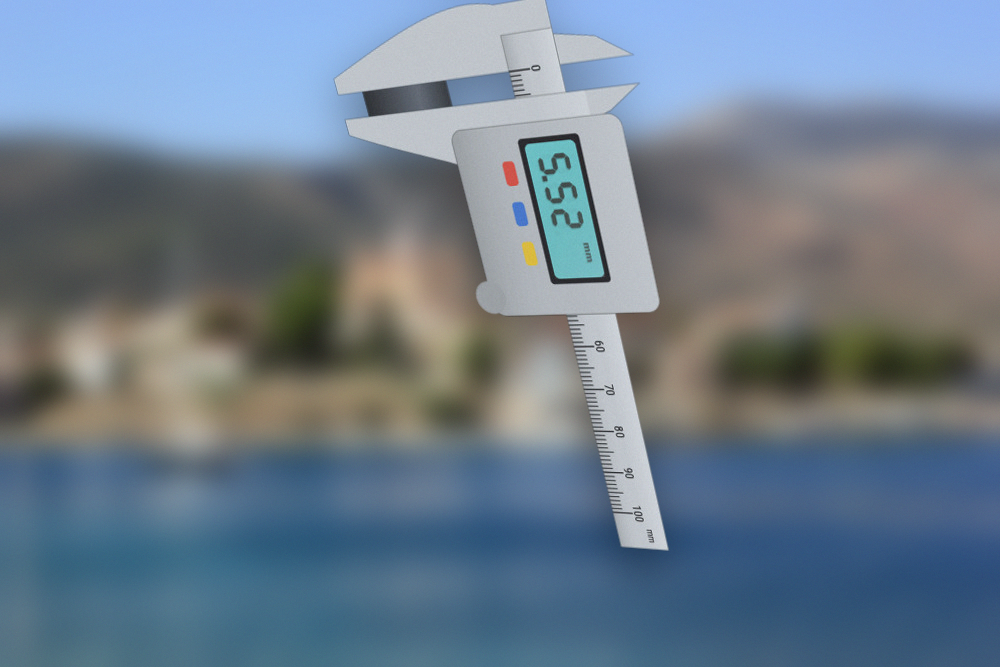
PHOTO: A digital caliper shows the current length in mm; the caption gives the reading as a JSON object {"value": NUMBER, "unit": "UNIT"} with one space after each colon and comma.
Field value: {"value": 5.52, "unit": "mm"}
